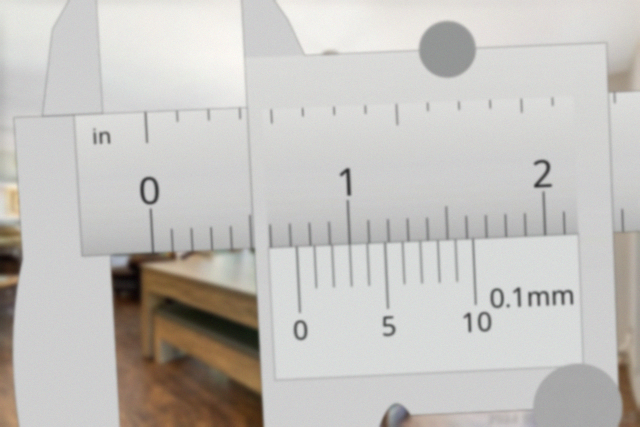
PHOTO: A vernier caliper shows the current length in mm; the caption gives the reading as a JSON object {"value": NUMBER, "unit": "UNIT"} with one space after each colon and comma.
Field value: {"value": 7.3, "unit": "mm"}
